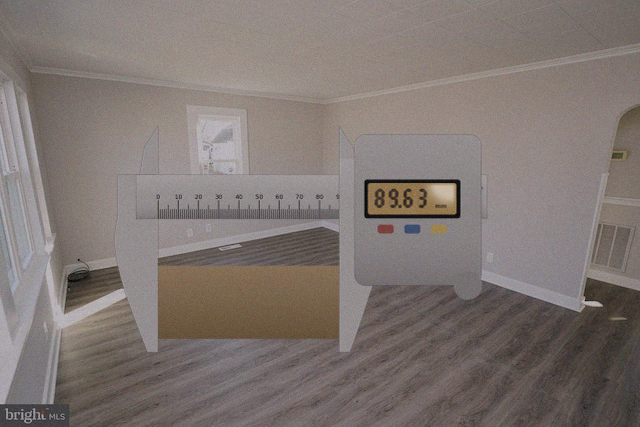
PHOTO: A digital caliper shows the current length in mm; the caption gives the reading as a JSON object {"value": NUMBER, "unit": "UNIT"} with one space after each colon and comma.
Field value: {"value": 89.63, "unit": "mm"}
